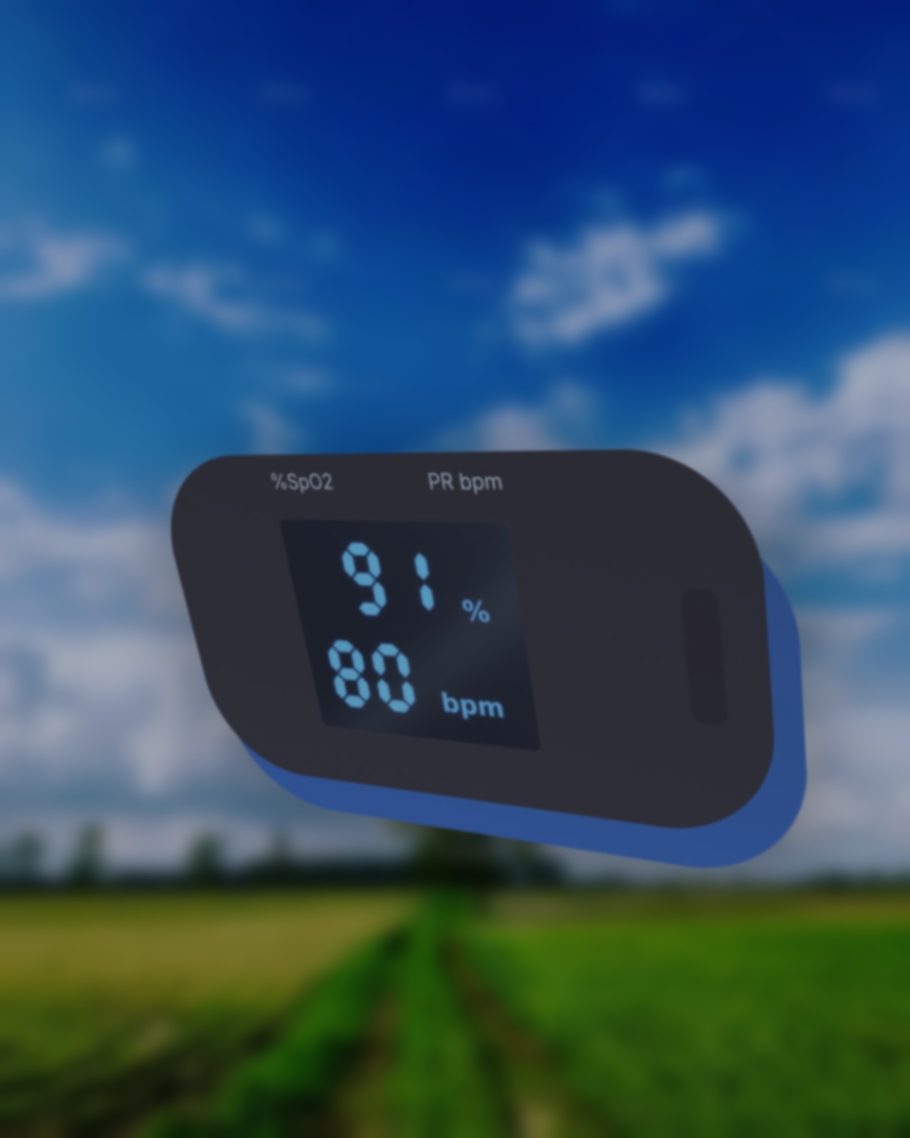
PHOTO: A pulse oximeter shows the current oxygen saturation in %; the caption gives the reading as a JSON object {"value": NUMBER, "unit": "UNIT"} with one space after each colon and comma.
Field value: {"value": 91, "unit": "%"}
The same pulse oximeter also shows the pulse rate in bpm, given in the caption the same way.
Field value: {"value": 80, "unit": "bpm"}
